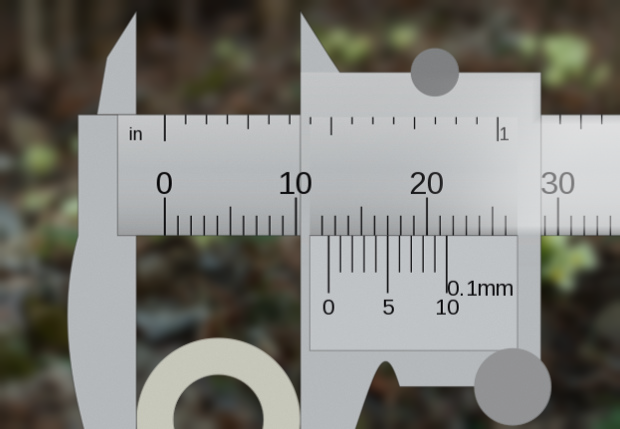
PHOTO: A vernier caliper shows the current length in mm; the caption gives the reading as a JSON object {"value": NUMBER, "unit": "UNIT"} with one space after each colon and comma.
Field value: {"value": 12.5, "unit": "mm"}
